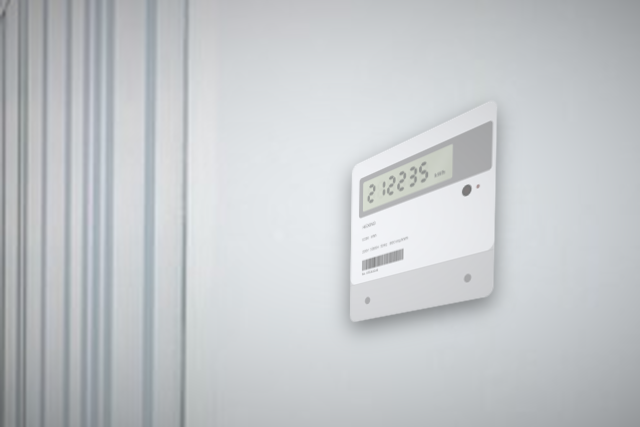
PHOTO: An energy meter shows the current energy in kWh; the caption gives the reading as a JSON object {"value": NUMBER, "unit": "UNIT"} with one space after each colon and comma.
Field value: {"value": 212235, "unit": "kWh"}
